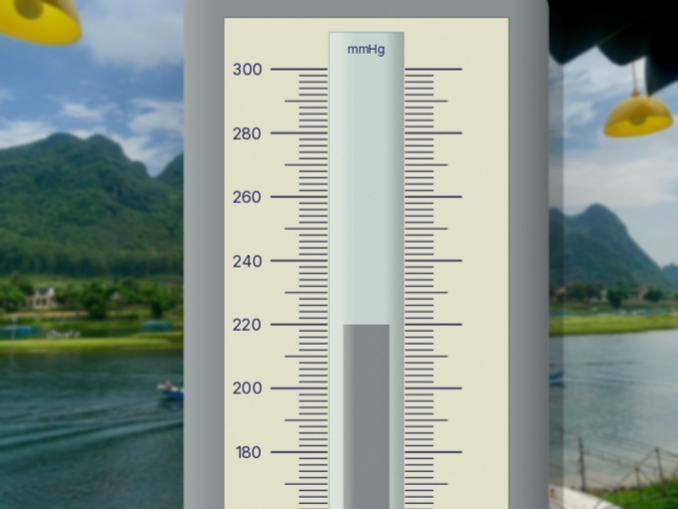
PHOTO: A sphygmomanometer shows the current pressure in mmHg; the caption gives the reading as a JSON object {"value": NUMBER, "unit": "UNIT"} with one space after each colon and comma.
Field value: {"value": 220, "unit": "mmHg"}
